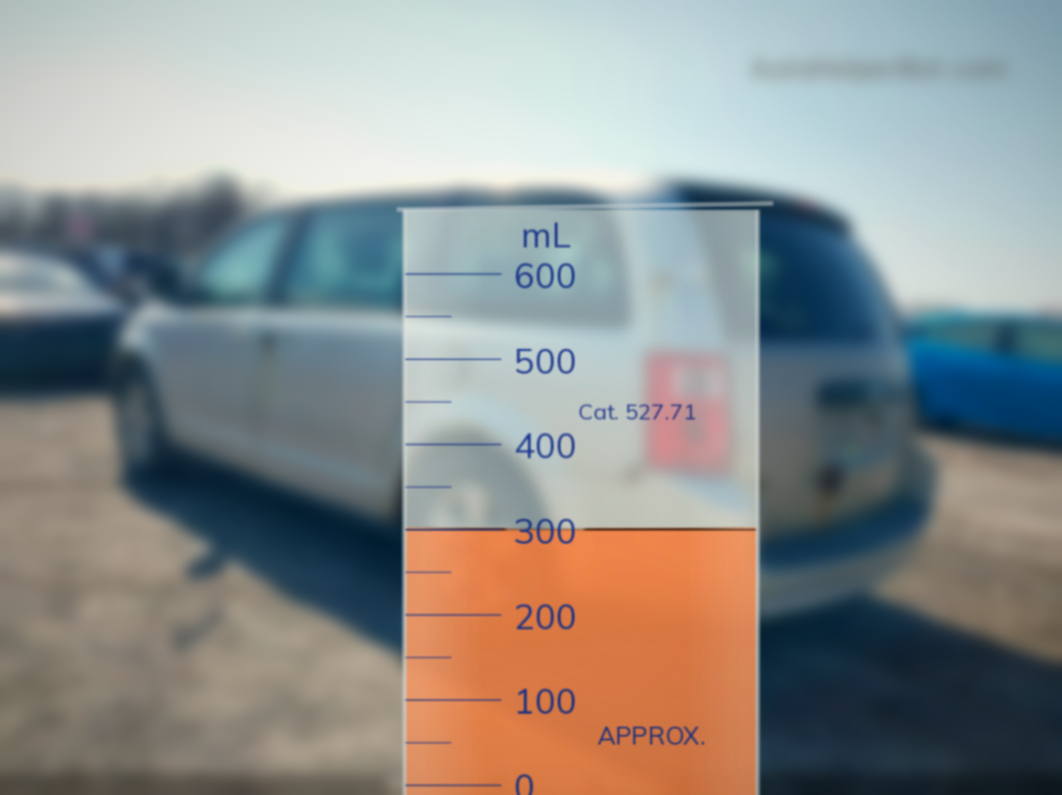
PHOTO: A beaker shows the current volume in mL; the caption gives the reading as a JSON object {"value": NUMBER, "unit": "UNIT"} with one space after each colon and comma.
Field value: {"value": 300, "unit": "mL"}
